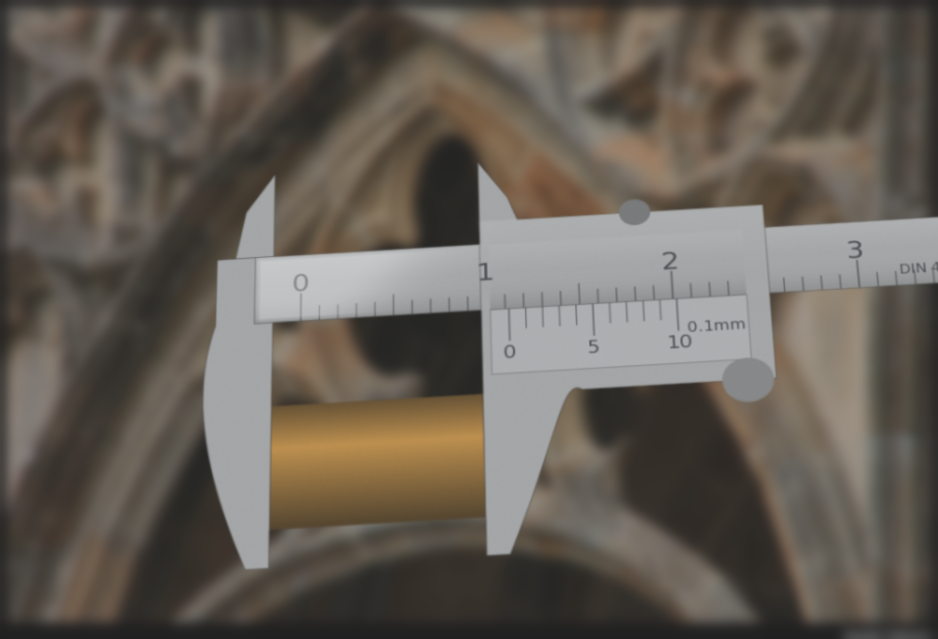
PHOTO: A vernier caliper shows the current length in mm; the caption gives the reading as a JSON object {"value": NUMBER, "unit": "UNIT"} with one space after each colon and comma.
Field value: {"value": 11.2, "unit": "mm"}
